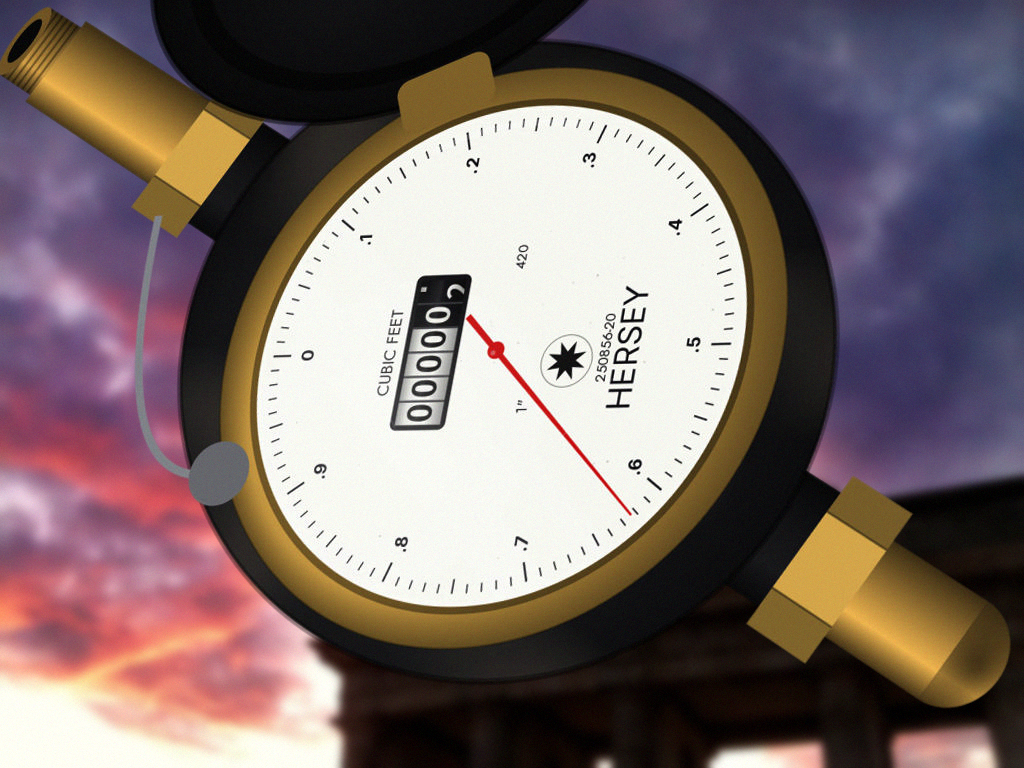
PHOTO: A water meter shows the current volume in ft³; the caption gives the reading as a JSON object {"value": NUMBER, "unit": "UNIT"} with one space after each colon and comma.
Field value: {"value": 1.62, "unit": "ft³"}
